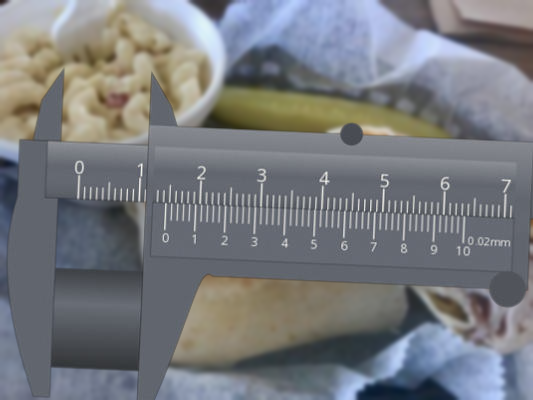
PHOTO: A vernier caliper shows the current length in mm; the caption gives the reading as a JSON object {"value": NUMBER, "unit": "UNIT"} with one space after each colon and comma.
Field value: {"value": 14.4, "unit": "mm"}
